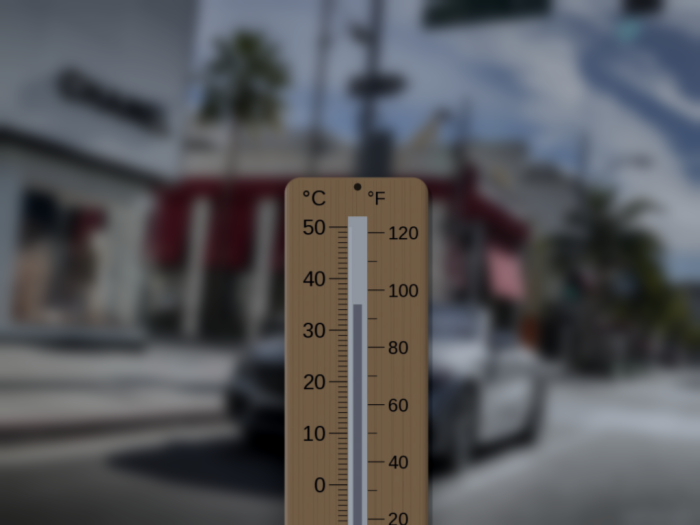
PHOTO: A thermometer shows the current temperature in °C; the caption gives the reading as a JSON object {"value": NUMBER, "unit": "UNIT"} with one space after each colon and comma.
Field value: {"value": 35, "unit": "°C"}
